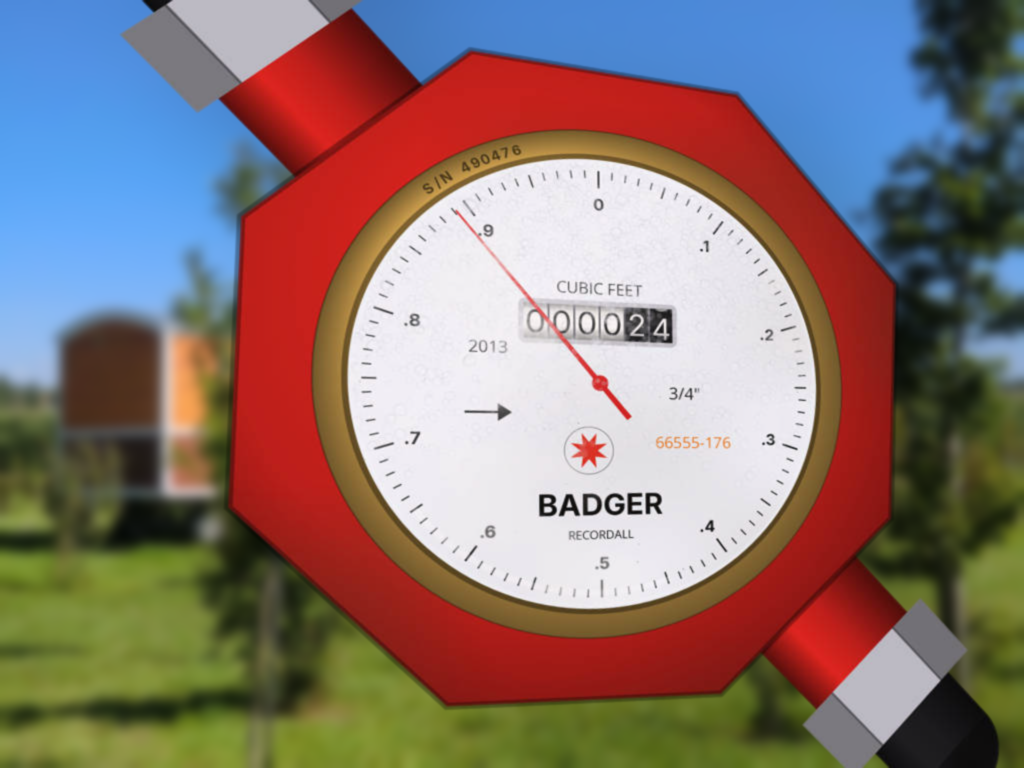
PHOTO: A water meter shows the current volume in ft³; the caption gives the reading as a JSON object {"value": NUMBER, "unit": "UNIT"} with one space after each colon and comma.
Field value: {"value": 23.89, "unit": "ft³"}
